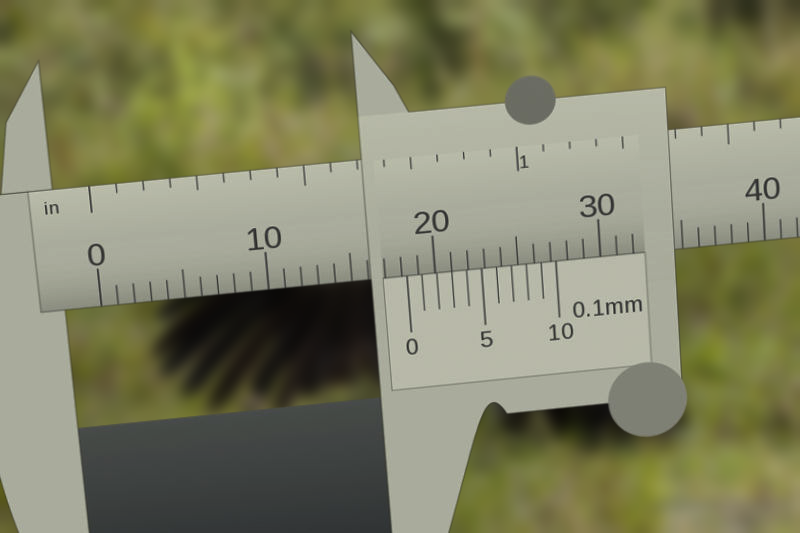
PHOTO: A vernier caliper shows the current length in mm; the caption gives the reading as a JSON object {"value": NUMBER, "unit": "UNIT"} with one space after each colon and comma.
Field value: {"value": 18.3, "unit": "mm"}
